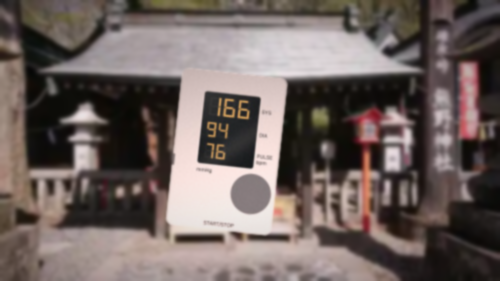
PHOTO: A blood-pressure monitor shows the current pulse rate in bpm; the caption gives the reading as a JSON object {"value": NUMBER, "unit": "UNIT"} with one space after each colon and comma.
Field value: {"value": 76, "unit": "bpm"}
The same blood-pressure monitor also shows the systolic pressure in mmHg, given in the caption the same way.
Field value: {"value": 166, "unit": "mmHg"}
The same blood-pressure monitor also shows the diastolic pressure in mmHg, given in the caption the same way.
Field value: {"value": 94, "unit": "mmHg"}
